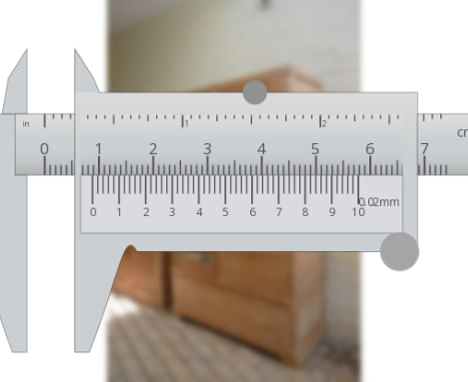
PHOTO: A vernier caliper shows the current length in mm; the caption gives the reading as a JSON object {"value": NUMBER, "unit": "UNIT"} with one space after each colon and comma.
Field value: {"value": 8.8, "unit": "mm"}
